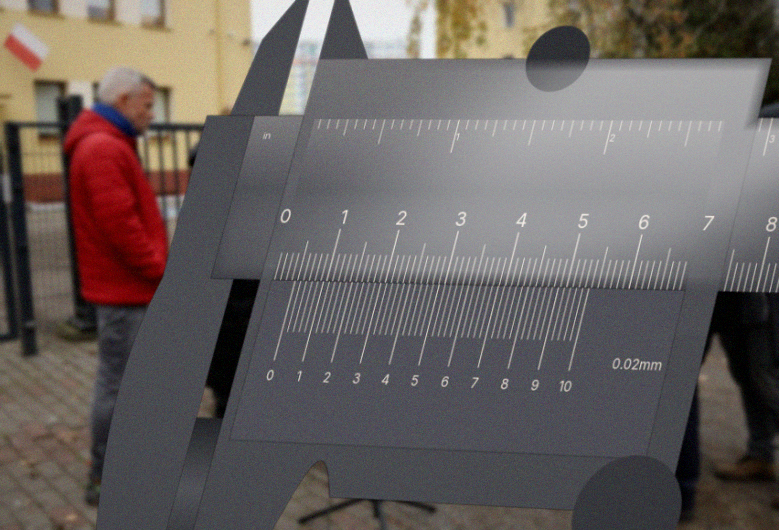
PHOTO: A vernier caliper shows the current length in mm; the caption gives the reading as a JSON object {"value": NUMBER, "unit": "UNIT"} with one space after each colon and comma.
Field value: {"value": 4.6, "unit": "mm"}
